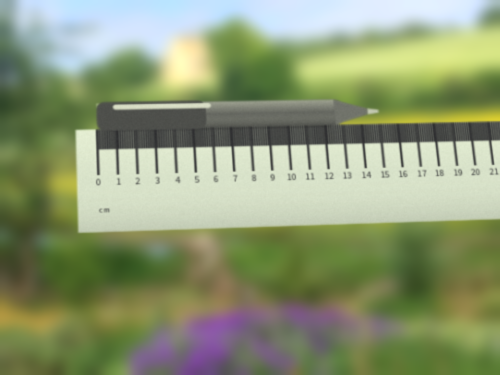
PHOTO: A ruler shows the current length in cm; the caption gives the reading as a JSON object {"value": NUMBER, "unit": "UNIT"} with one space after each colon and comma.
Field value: {"value": 15, "unit": "cm"}
